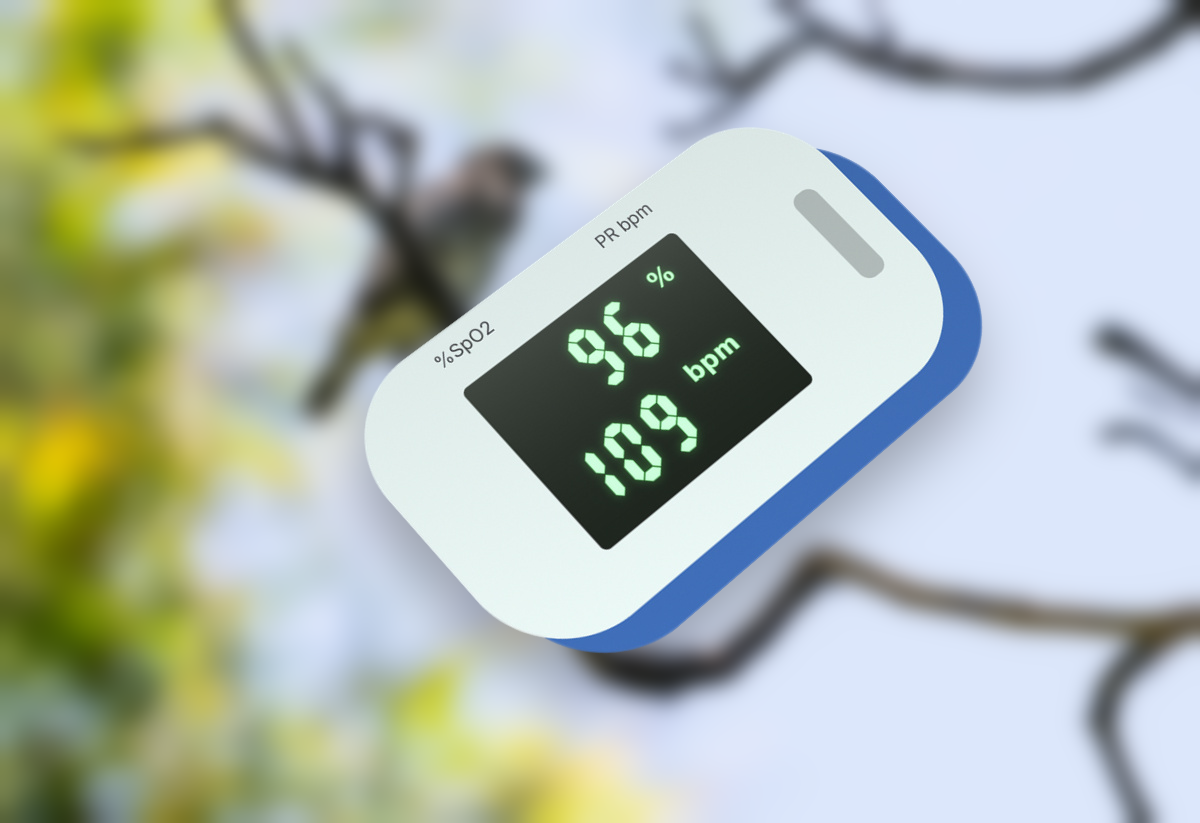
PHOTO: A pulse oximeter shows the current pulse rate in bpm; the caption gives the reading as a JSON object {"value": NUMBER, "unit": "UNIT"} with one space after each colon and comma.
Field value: {"value": 109, "unit": "bpm"}
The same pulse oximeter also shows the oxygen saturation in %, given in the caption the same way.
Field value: {"value": 96, "unit": "%"}
